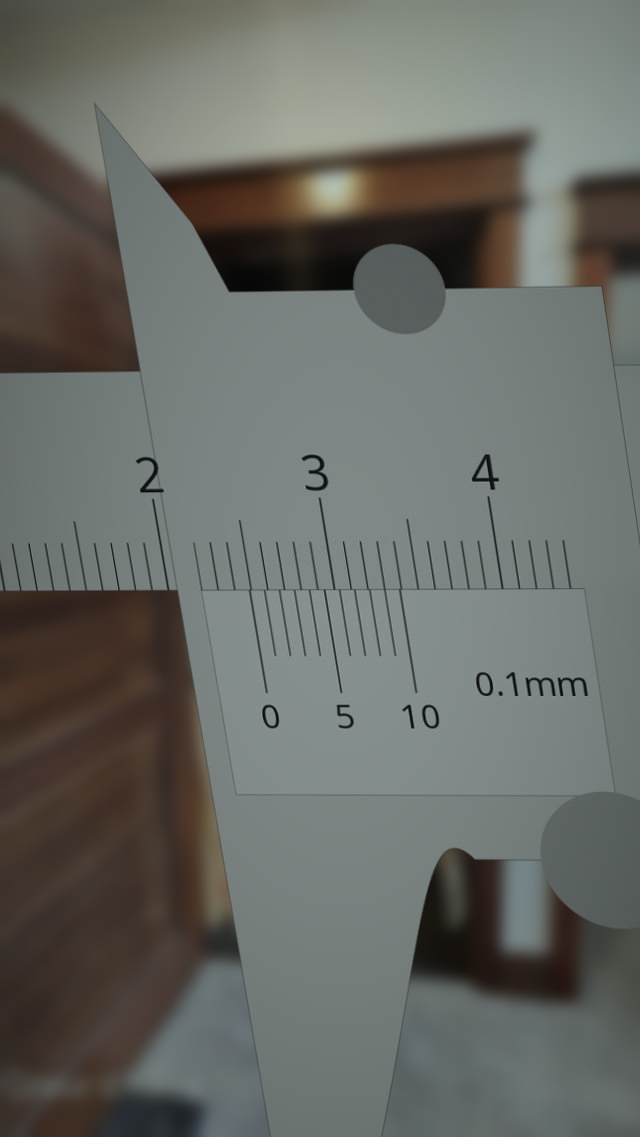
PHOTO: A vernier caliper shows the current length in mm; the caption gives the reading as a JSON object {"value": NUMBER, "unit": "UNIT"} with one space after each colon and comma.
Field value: {"value": 24.9, "unit": "mm"}
